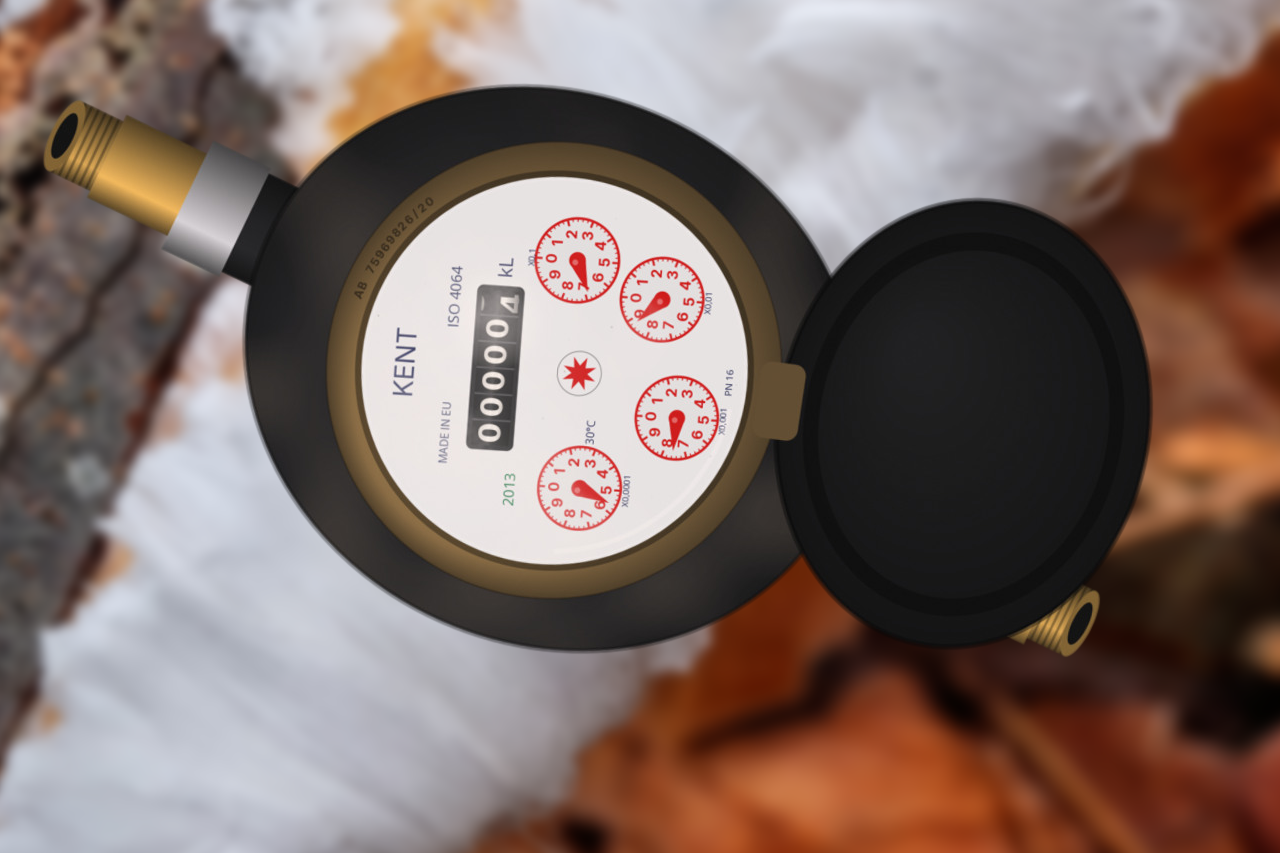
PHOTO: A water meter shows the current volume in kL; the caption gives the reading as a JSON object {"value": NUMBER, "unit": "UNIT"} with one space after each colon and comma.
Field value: {"value": 3.6875, "unit": "kL"}
